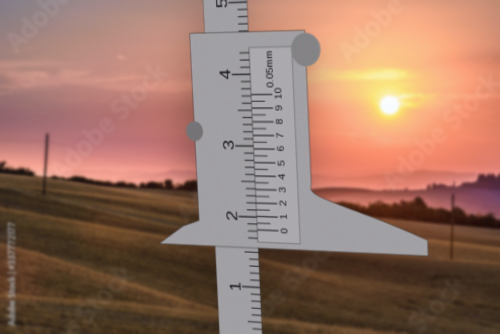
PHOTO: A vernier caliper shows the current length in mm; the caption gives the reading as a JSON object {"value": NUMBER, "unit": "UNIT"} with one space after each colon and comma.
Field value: {"value": 18.2, "unit": "mm"}
